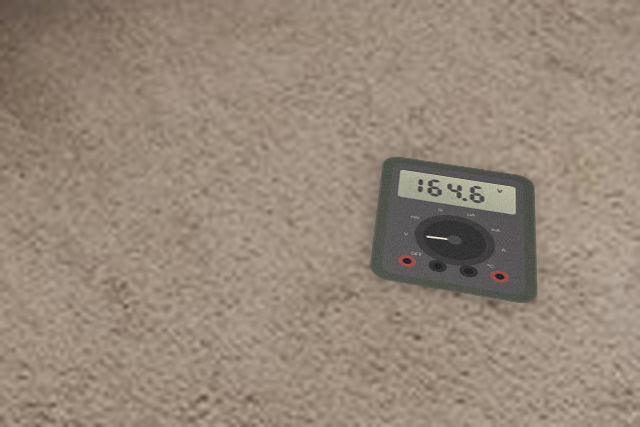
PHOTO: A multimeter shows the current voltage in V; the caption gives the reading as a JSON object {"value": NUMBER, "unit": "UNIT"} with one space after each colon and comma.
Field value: {"value": 164.6, "unit": "V"}
